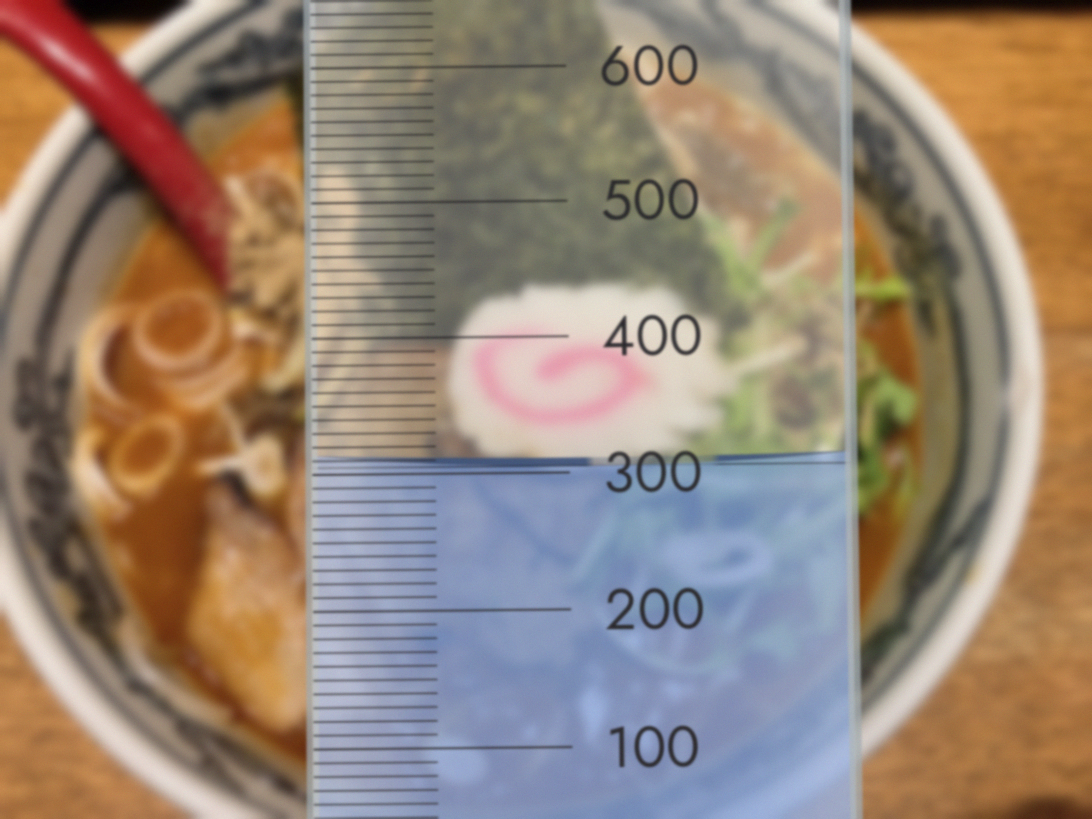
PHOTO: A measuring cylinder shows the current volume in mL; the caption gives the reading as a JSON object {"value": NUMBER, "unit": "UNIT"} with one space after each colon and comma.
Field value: {"value": 305, "unit": "mL"}
